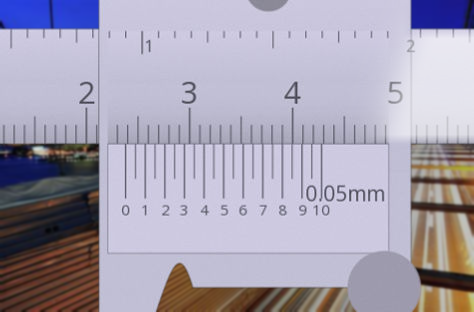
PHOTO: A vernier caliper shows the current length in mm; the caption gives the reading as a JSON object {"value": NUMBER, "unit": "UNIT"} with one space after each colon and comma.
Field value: {"value": 23.8, "unit": "mm"}
